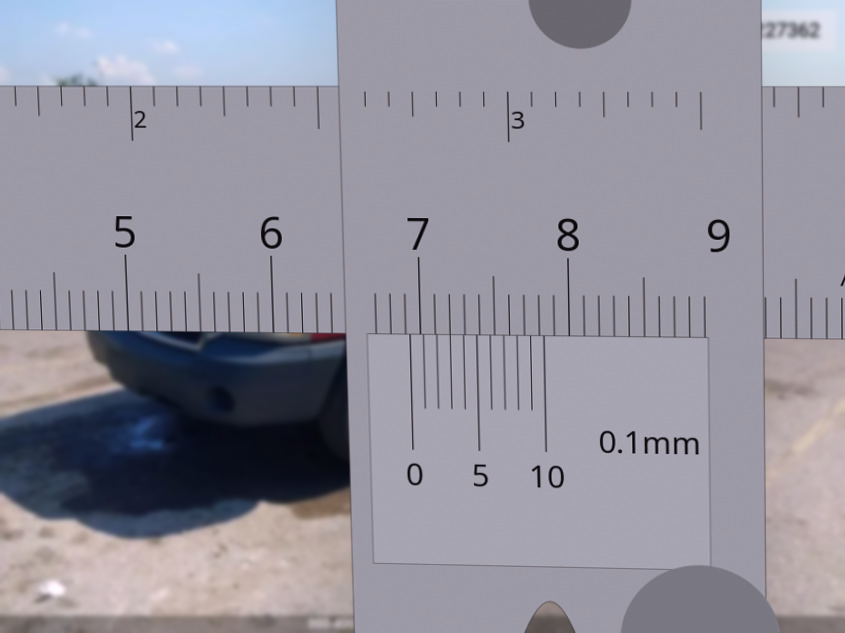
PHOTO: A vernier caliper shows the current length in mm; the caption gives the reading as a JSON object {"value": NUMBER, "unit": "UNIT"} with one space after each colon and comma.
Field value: {"value": 69.3, "unit": "mm"}
